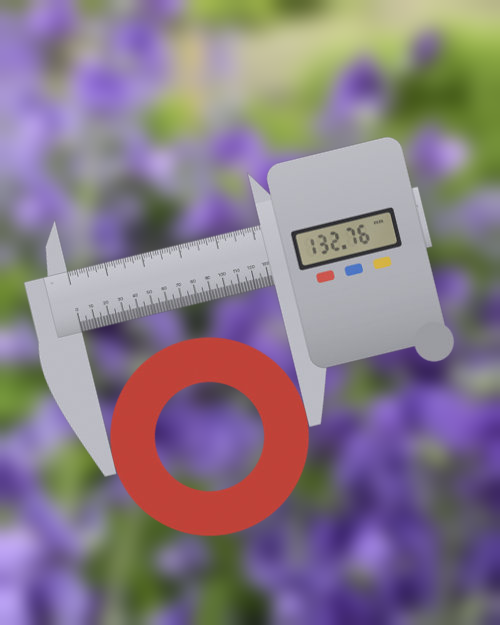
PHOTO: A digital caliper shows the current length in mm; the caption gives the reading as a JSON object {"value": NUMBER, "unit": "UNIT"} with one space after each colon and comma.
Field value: {"value": 132.76, "unit": "mm"}
